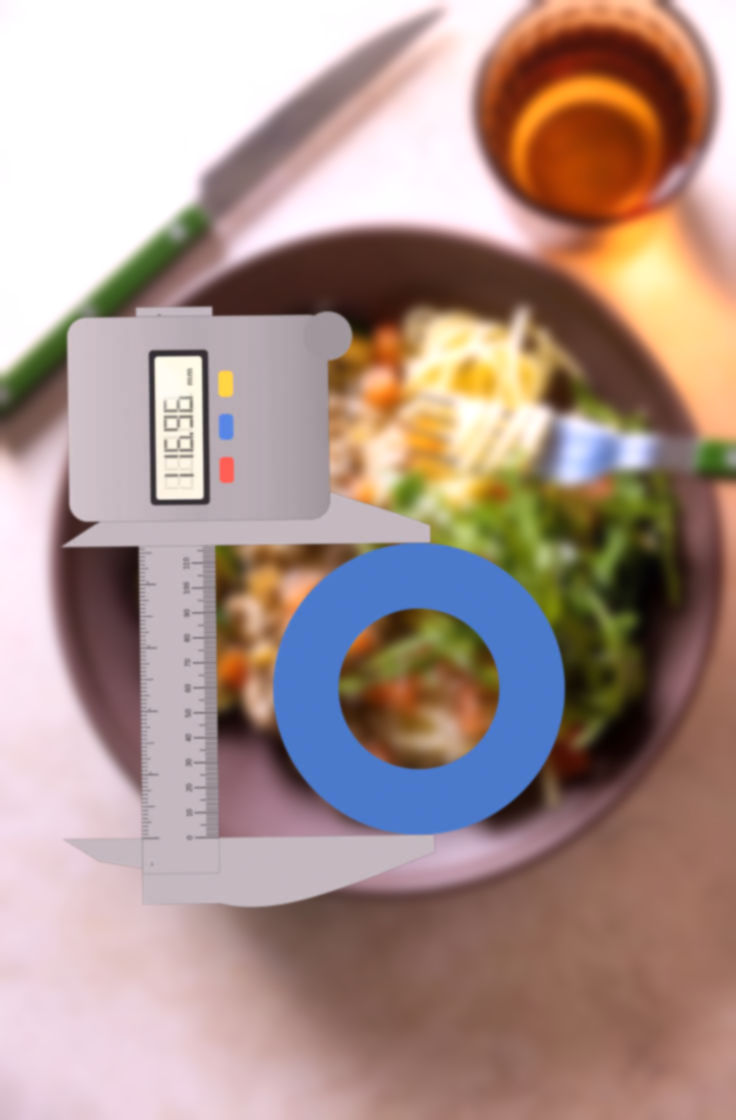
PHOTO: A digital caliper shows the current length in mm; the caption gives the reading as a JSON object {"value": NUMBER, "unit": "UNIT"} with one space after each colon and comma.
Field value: {"value": 116.96, "unit": "mm"}
